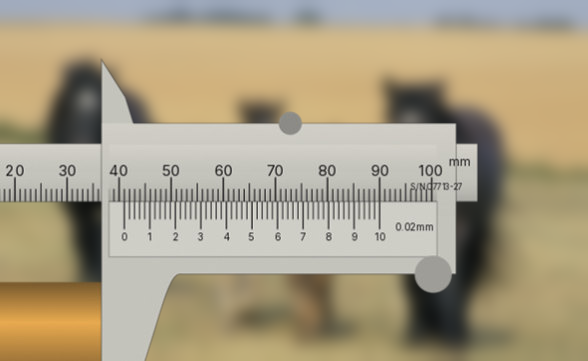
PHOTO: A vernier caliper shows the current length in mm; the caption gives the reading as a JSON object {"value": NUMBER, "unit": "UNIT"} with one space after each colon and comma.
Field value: {"value": 41.0, "unit": "mm"}
